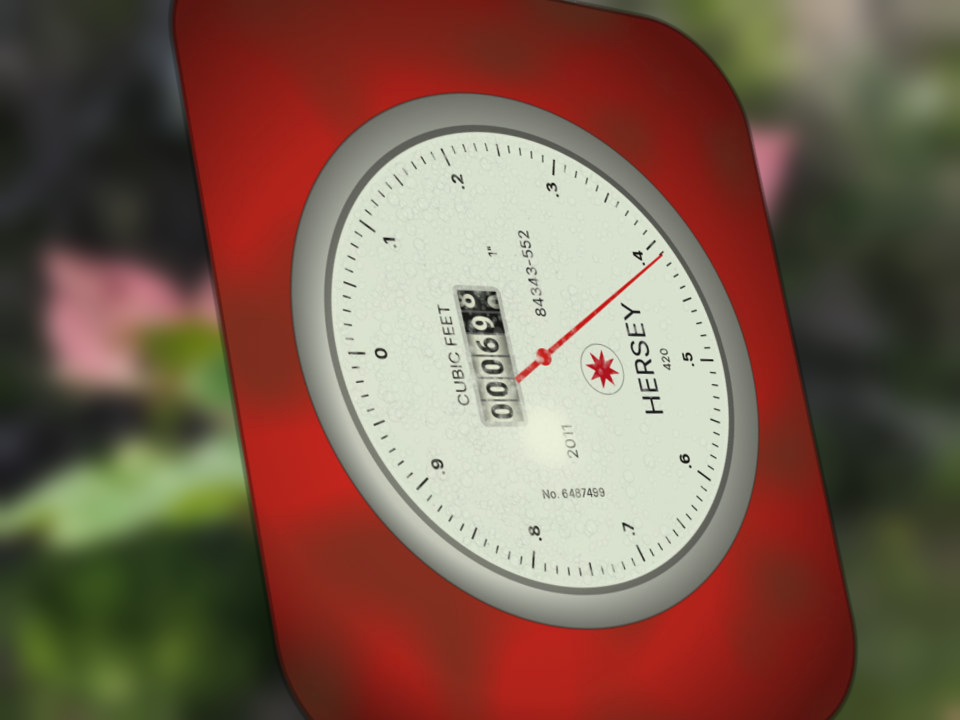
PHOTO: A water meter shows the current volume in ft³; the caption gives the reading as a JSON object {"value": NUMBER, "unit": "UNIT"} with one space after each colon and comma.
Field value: {"value": 698.41, "unit": "ft³"}
